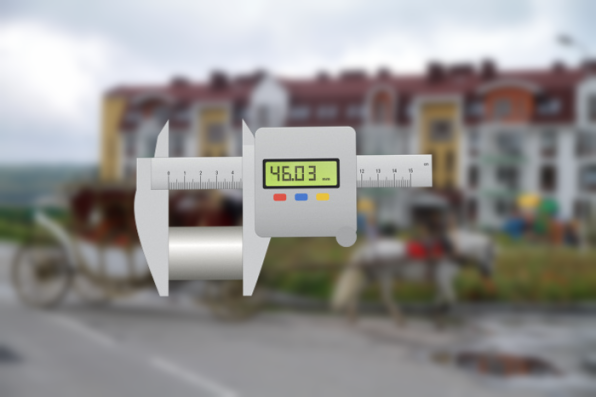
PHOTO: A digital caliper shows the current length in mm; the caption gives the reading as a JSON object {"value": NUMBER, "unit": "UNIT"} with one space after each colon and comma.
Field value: {"value": 46.03, "unit": "mm"}
